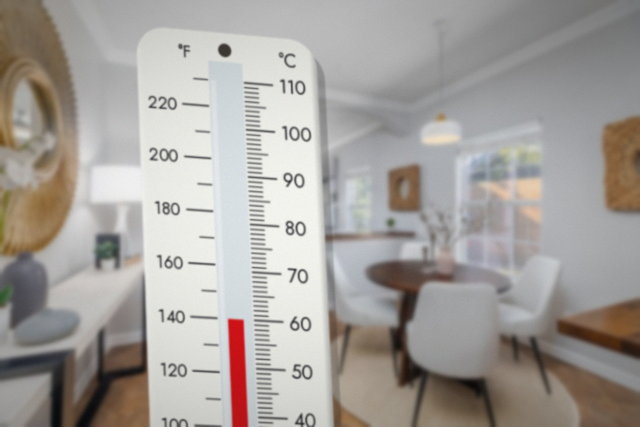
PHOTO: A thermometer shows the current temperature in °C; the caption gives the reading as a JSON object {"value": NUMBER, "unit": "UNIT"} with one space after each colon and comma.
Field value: {"value": 60, "unit": "°C"}
